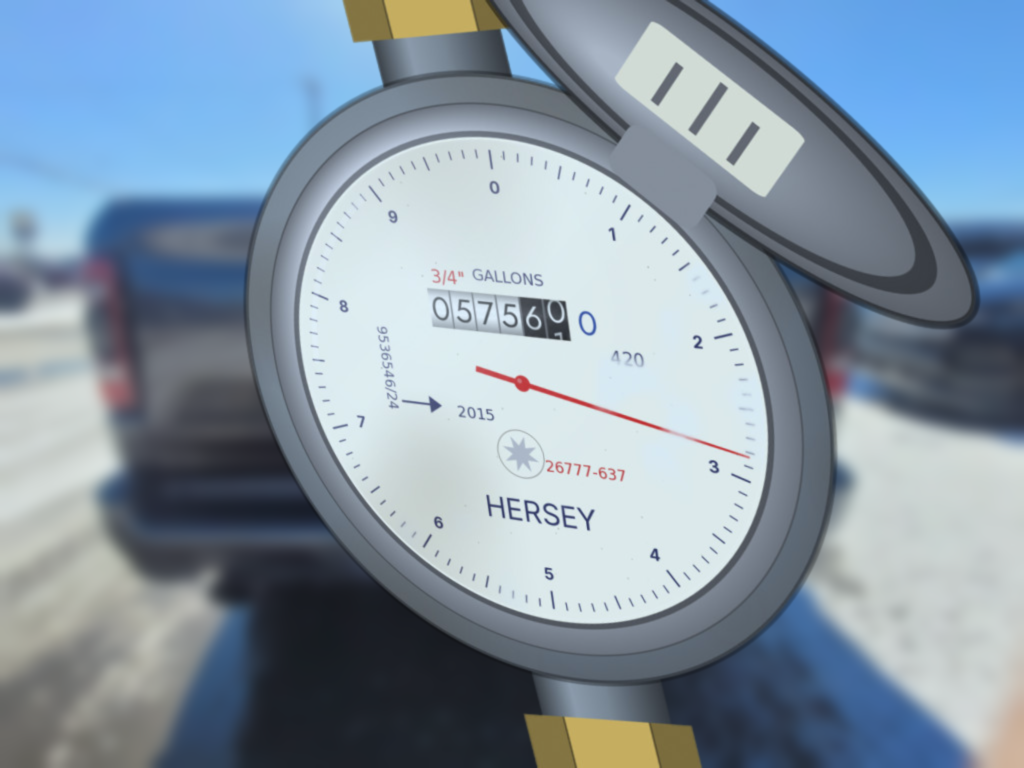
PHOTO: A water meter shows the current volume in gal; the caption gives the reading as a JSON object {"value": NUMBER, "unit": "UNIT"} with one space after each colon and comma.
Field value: {"value": 575602.8, "unit": "gal"}
